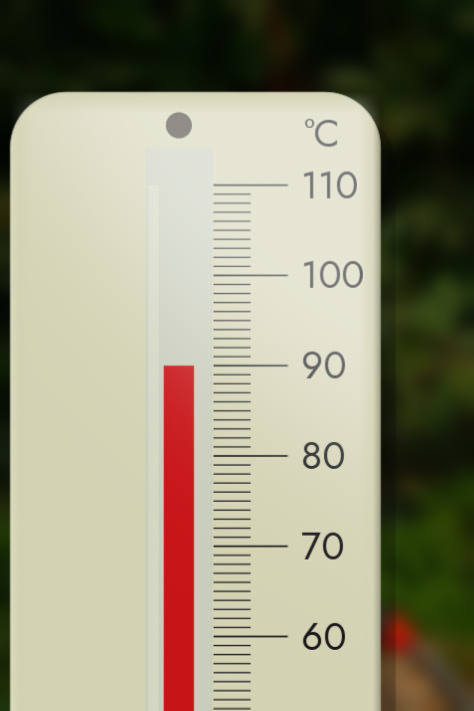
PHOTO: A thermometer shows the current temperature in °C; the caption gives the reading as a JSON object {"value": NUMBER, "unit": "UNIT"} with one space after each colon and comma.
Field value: {"value": 90, "unit": "°C"}
